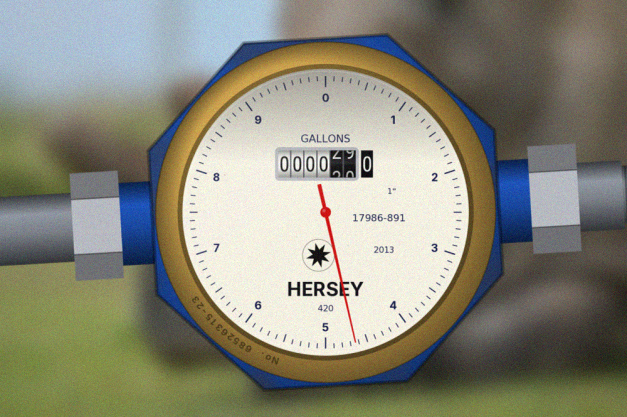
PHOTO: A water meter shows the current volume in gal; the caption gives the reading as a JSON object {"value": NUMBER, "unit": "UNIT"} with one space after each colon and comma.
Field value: {"value": 294.6, "unit": "gal"}
